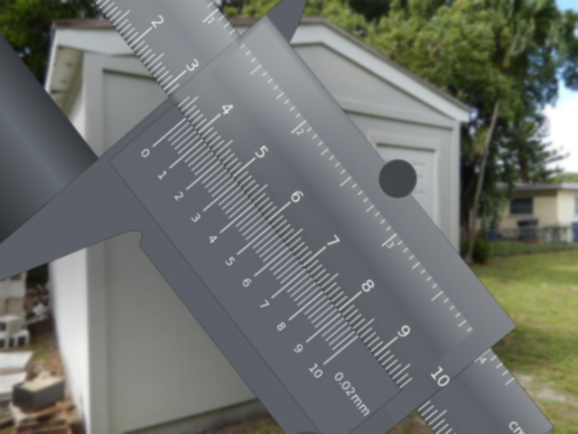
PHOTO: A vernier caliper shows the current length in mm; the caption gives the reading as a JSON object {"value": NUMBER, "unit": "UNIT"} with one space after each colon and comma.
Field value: {"value": 36.5, "unit": "mm"}
